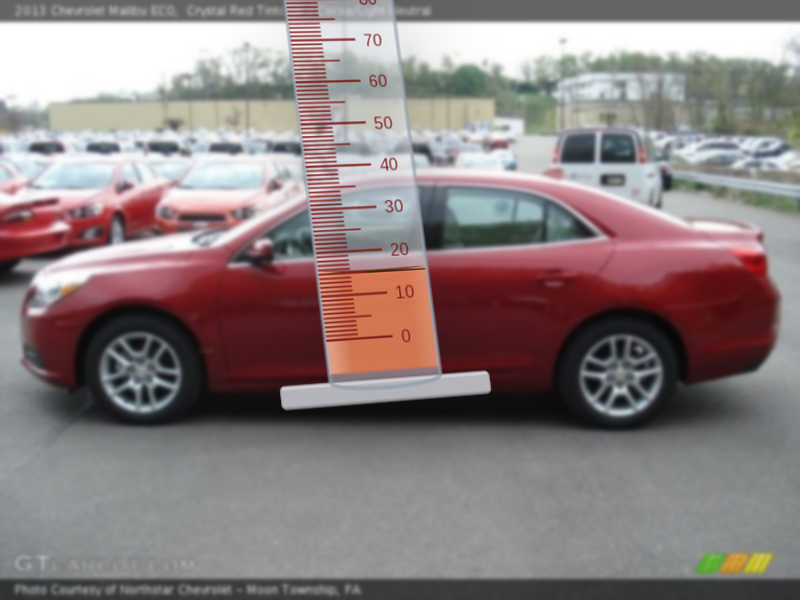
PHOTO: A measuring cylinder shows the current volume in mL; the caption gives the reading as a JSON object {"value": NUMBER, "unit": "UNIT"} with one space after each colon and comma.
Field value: {"value": 15, "unit": "mL"}
